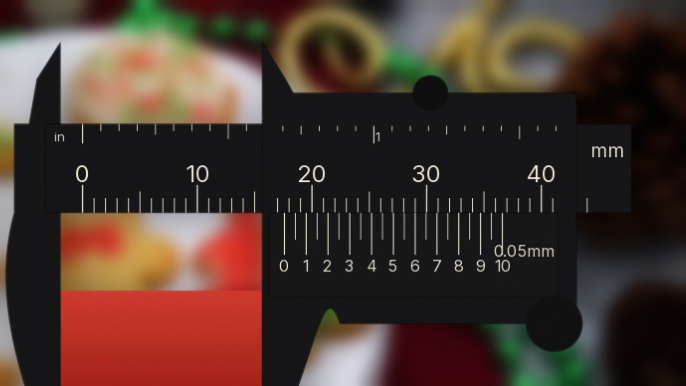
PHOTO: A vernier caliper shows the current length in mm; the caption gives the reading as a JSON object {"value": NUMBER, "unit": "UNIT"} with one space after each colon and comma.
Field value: {"value": 17.6, "unit": "mm"}
